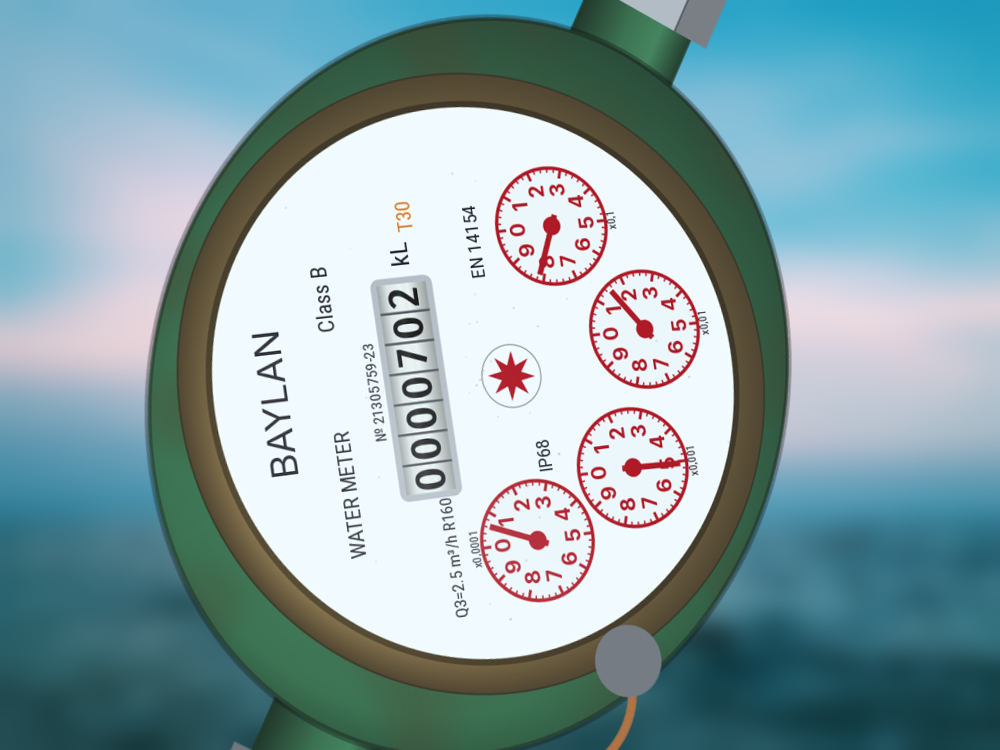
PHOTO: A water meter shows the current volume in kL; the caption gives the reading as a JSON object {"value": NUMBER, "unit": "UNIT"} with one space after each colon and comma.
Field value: {"value": 702.8150, "unit": "kL"}
